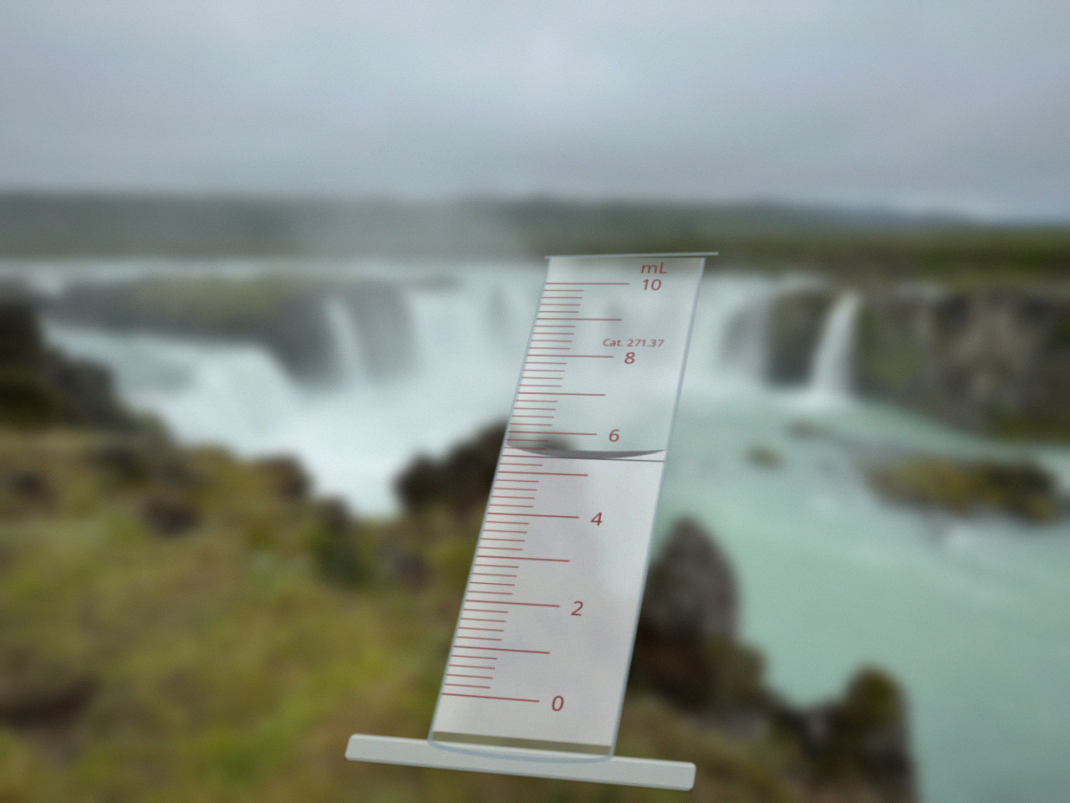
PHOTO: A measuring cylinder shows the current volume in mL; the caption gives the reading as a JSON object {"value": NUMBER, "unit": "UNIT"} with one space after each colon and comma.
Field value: {"value": 5.4, "unit": "mL"}
